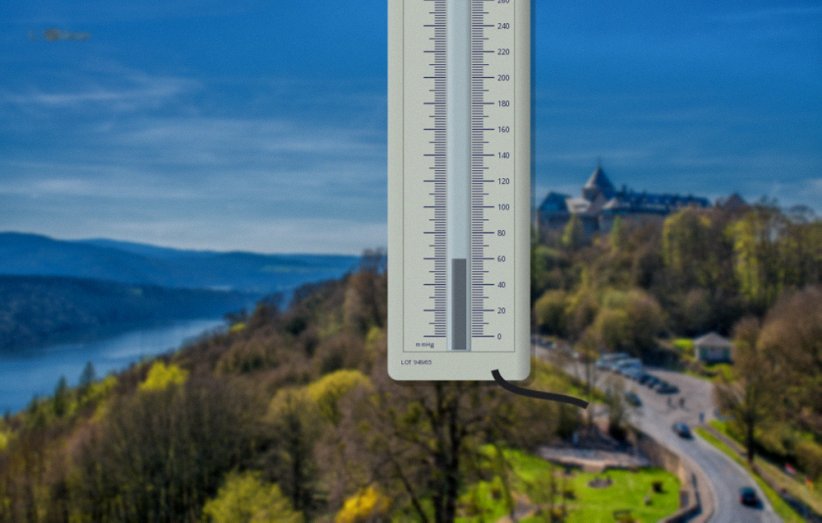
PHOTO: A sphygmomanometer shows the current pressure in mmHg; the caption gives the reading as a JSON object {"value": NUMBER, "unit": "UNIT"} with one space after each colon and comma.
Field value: {"value": 60, "unit": "mmHg"}
